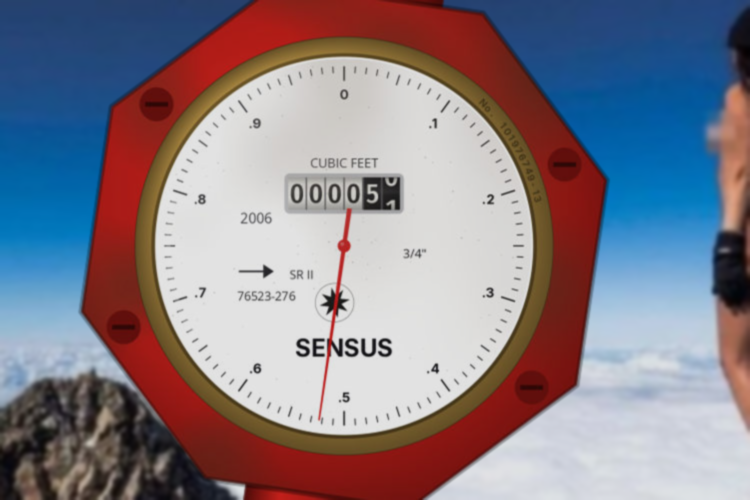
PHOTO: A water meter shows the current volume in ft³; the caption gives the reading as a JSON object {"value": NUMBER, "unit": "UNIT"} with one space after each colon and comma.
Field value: {"value": 50.52, "unit": "ft³"}
